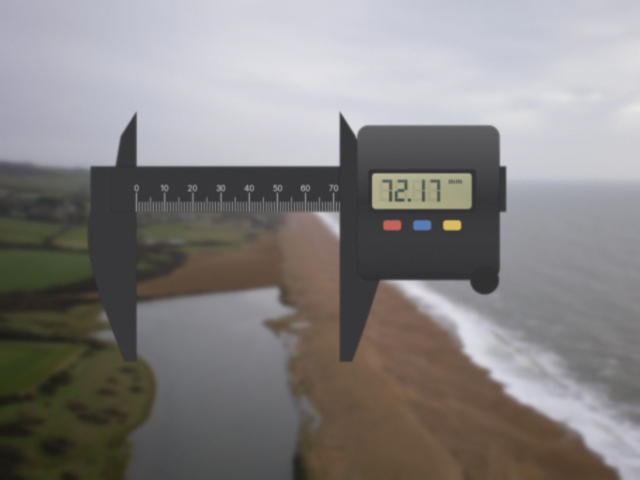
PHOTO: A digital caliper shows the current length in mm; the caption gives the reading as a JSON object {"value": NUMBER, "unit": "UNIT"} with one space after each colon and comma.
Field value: {"value": 72.17, "unit": "mm"}
